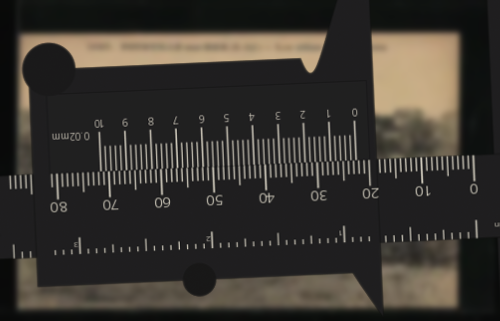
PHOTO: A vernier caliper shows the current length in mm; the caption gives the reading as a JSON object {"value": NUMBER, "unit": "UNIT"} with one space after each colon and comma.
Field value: {"value": 22.5, "unit": "mm"}
